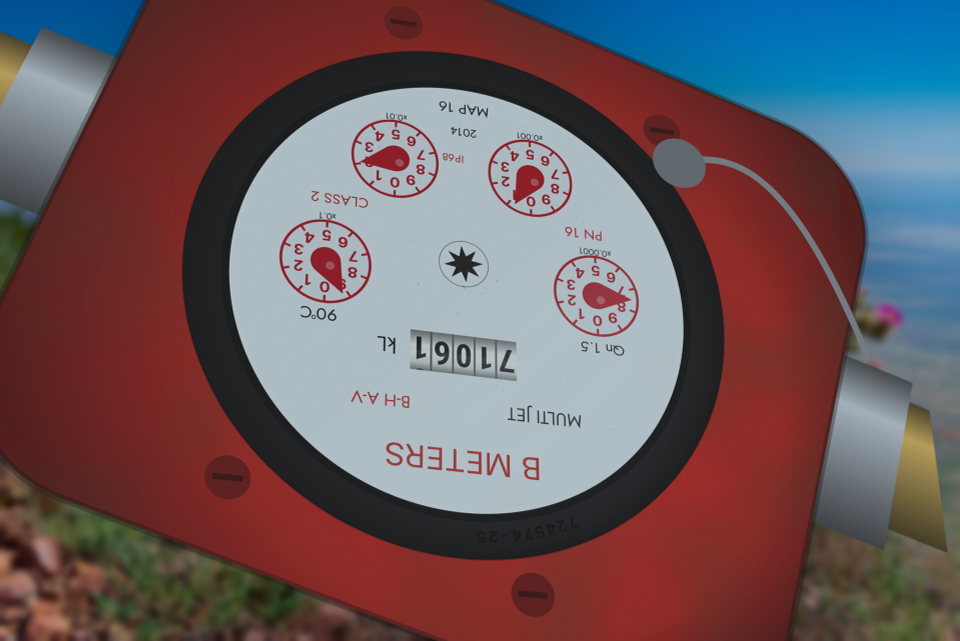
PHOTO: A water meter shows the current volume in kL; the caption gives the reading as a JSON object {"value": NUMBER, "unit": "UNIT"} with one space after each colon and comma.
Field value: {"value": 71060.9207, "unit": "kL"}
